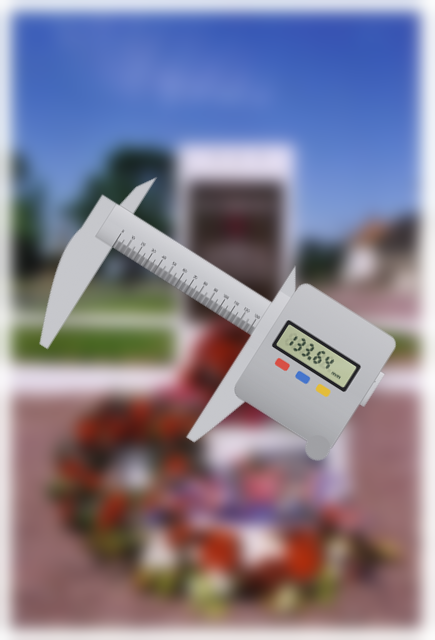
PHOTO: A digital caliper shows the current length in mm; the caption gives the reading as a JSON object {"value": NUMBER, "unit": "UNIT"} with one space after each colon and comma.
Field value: {"value": 133.64, "unit": "mm"}
